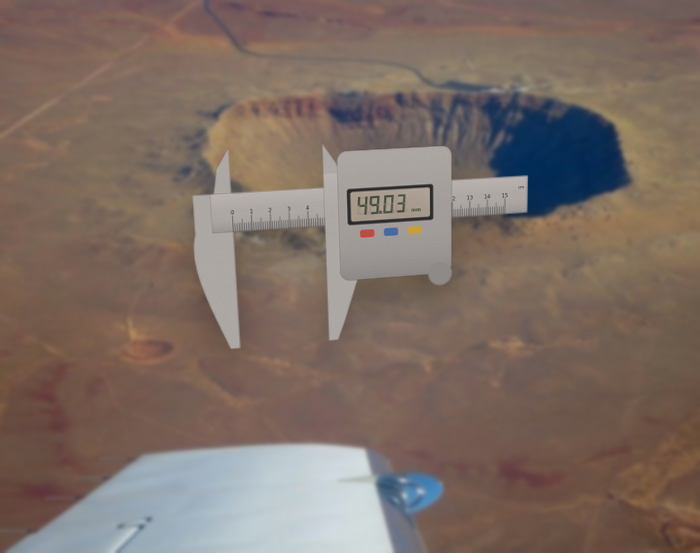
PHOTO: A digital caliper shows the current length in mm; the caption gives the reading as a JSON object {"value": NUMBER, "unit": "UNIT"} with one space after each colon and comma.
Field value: {"value": 49.03, "unit": "mm"}
